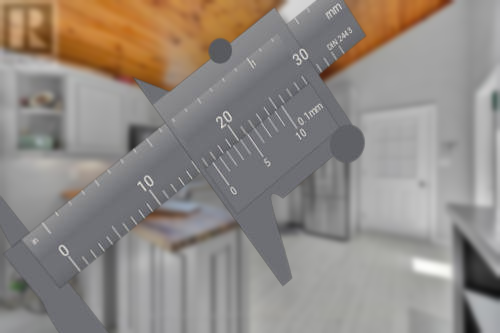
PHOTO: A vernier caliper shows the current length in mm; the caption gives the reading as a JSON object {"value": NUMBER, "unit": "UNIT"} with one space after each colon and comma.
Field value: {"value": 16.6, "unit": "mm"}
